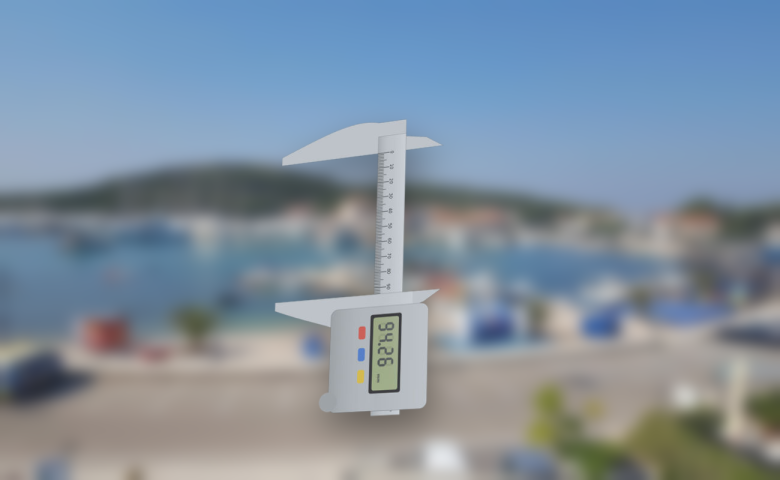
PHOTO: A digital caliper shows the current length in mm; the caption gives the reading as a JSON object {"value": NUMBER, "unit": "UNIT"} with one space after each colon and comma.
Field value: {"value": 94.26, "unit": "mm"}
